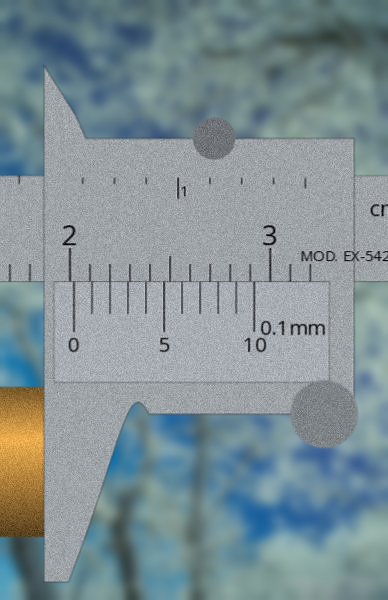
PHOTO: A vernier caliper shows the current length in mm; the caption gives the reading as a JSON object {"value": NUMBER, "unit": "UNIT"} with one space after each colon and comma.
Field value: {"value": 20.2, "unit": "mm"}
